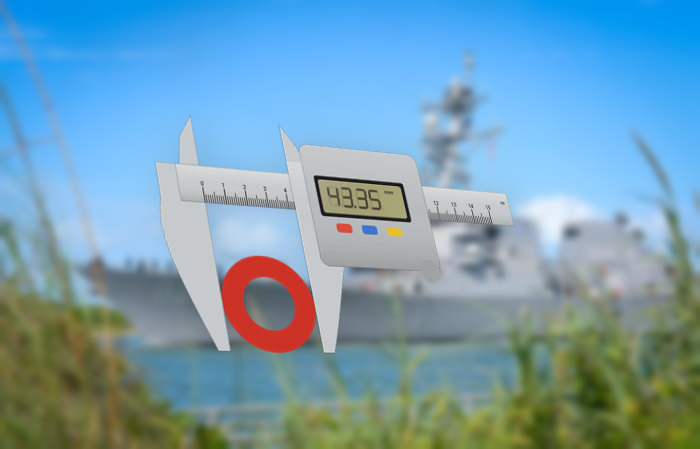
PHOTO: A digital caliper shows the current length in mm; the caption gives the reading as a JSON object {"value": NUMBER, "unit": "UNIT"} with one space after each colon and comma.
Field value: {"value": 43.35, "unit": "mm"}
